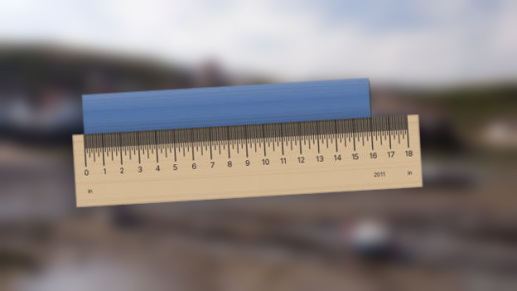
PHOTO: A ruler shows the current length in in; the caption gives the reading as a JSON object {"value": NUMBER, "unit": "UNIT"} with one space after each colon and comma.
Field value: {"value": 16, "unit": "in"}
